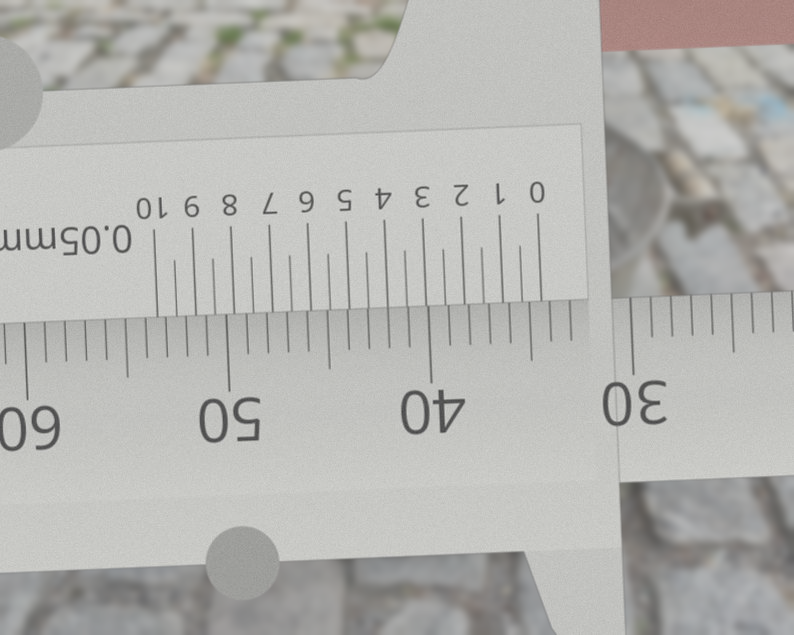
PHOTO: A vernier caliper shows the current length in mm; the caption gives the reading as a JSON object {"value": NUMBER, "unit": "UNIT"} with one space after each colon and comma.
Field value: {"value": 34.4, "unit": "mm"}
